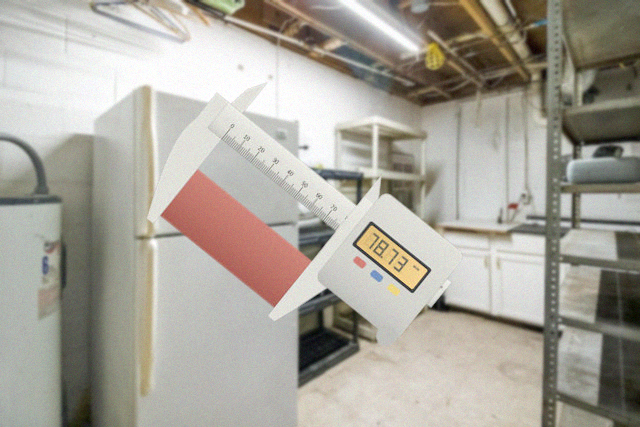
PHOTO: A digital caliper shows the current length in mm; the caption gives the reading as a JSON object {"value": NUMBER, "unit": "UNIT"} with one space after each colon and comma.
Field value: {"value": 78.73, "unit": "mm"}
